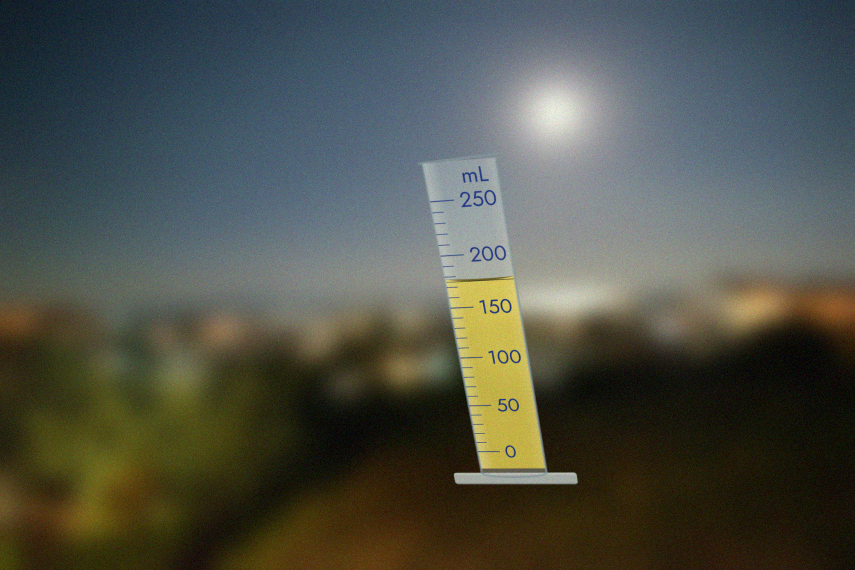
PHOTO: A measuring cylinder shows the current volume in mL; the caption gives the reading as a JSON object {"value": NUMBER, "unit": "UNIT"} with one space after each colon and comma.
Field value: {"value": 175, "unit": "mL"}
